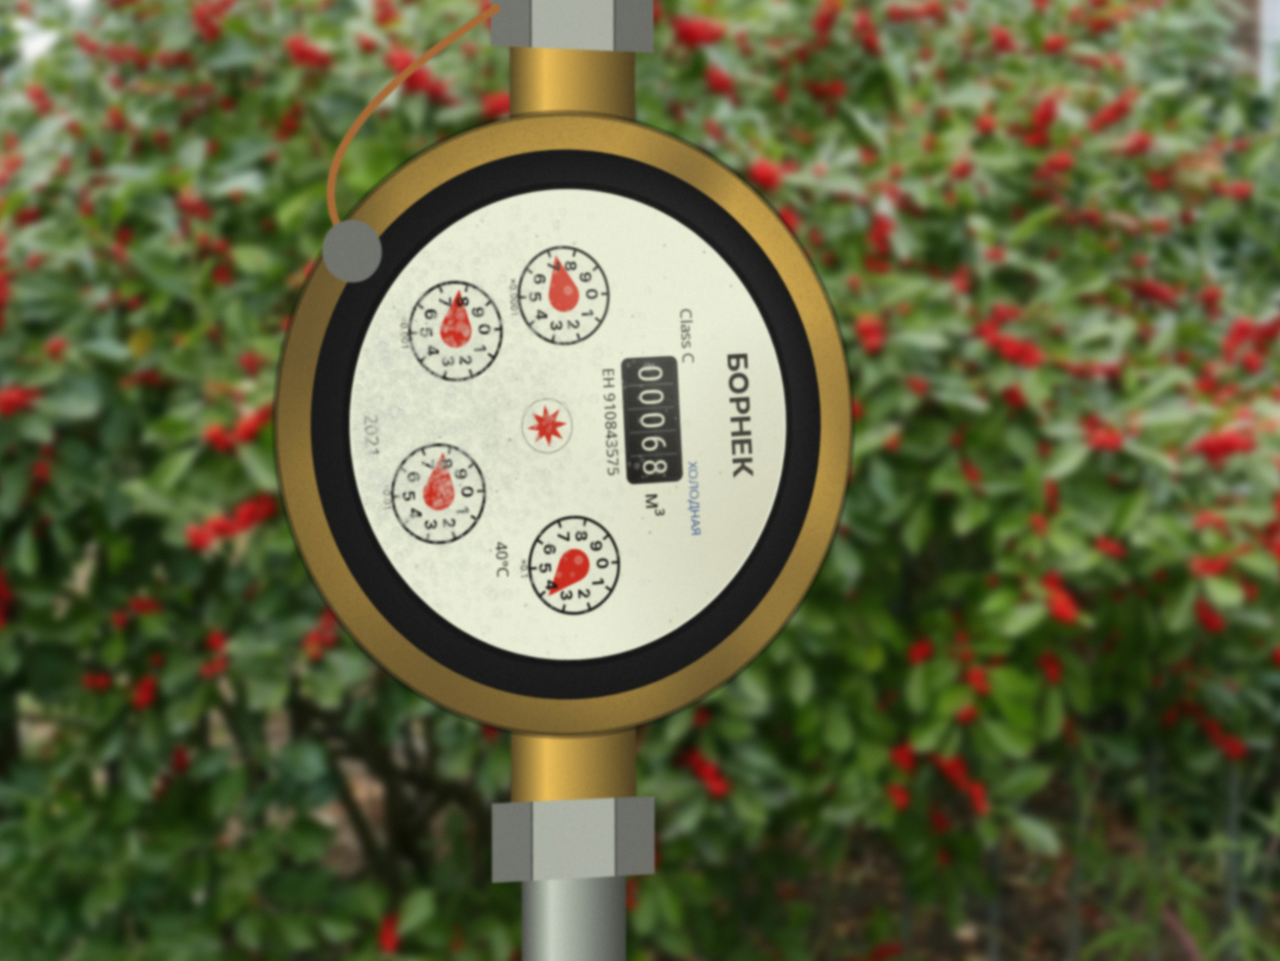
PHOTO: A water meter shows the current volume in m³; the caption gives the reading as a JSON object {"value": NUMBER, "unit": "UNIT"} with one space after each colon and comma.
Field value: {"value": 68.3777, "unit": "m³"}
